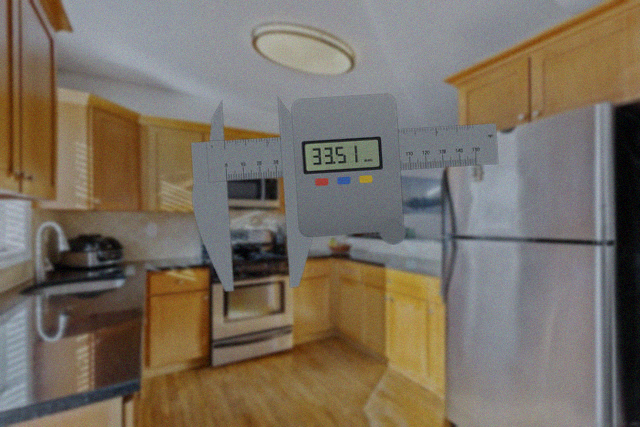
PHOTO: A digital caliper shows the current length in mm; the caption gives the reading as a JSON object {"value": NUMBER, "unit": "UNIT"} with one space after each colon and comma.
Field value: {"value": 33.51, "unit": "mm"}
